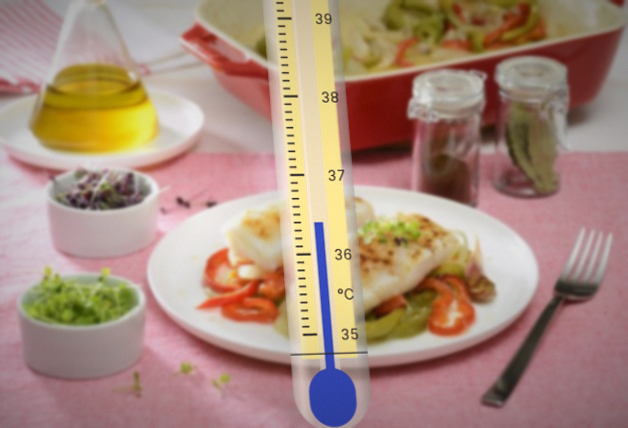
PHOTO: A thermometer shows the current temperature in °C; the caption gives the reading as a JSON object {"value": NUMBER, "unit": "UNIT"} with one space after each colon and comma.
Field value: {"value": 36.4, "unit": "°C"}
